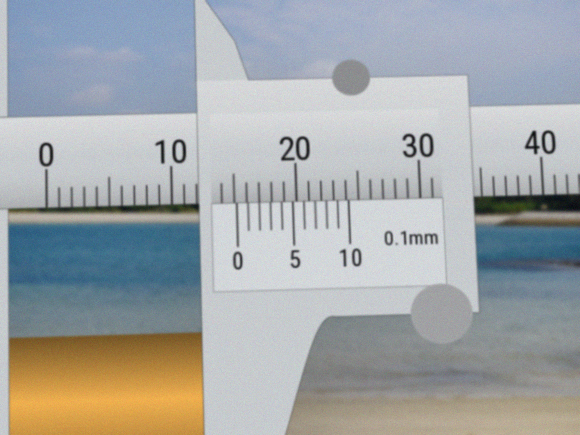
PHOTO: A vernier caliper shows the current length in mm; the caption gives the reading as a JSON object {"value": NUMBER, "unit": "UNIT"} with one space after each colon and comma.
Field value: {"value": 15.2, "unit": "mm"}
